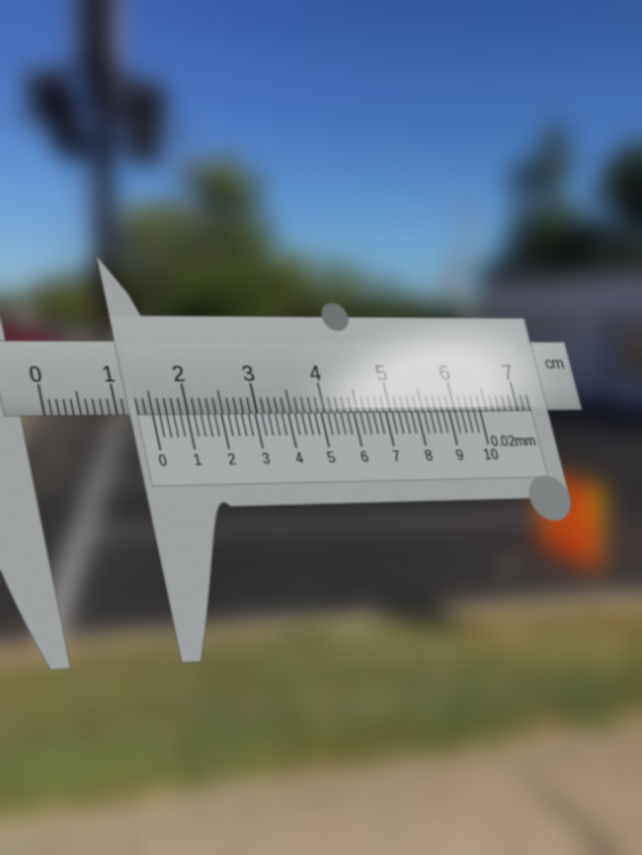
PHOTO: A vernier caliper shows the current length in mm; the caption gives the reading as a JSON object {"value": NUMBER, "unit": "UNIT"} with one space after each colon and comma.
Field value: {"value": 15.0, "unit": "mm"}
